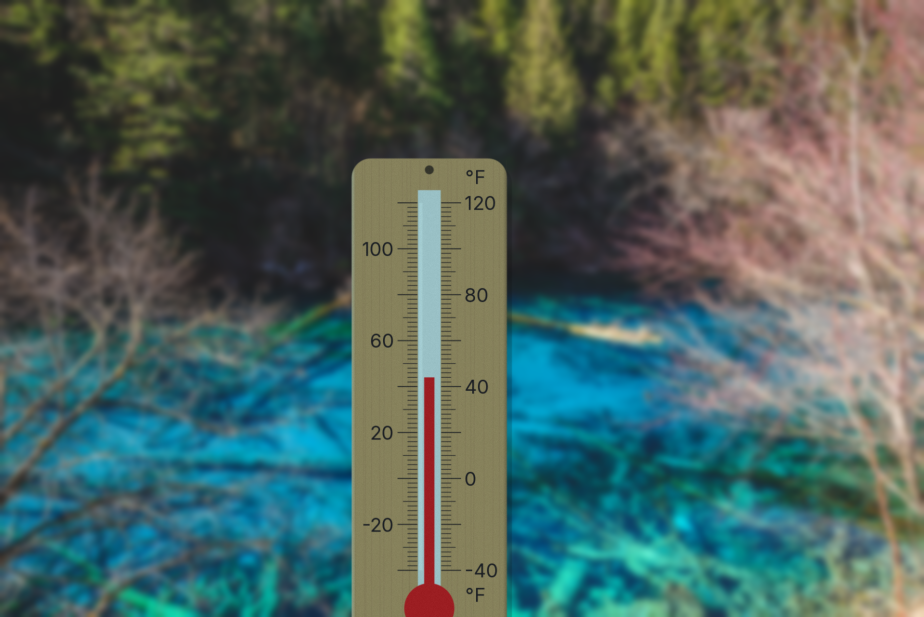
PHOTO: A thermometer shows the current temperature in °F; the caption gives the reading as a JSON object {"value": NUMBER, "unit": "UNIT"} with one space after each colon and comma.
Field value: {"value": 44, "unit": "°F"}
